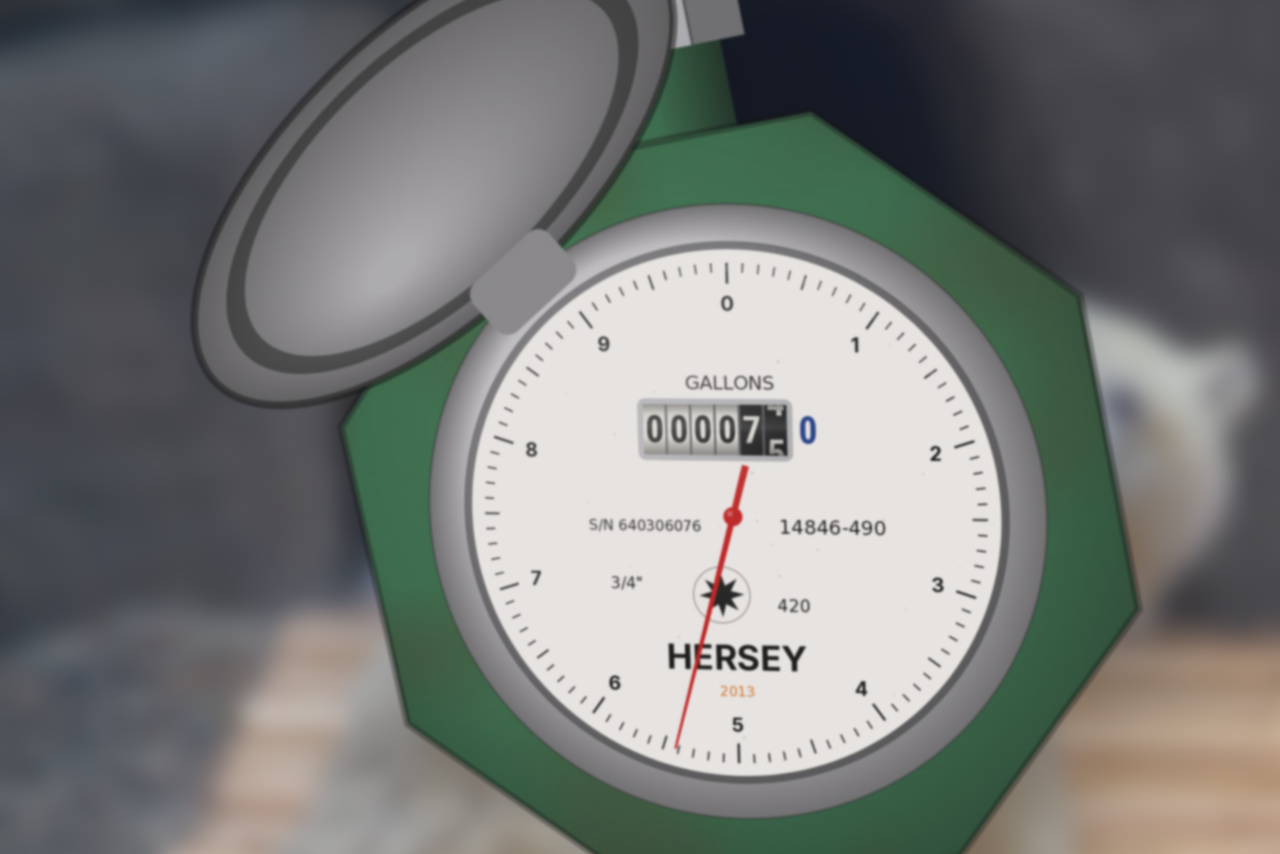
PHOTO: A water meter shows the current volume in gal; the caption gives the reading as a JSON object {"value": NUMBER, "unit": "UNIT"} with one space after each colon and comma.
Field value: {"value": 745.4, "unit": "gal"}
